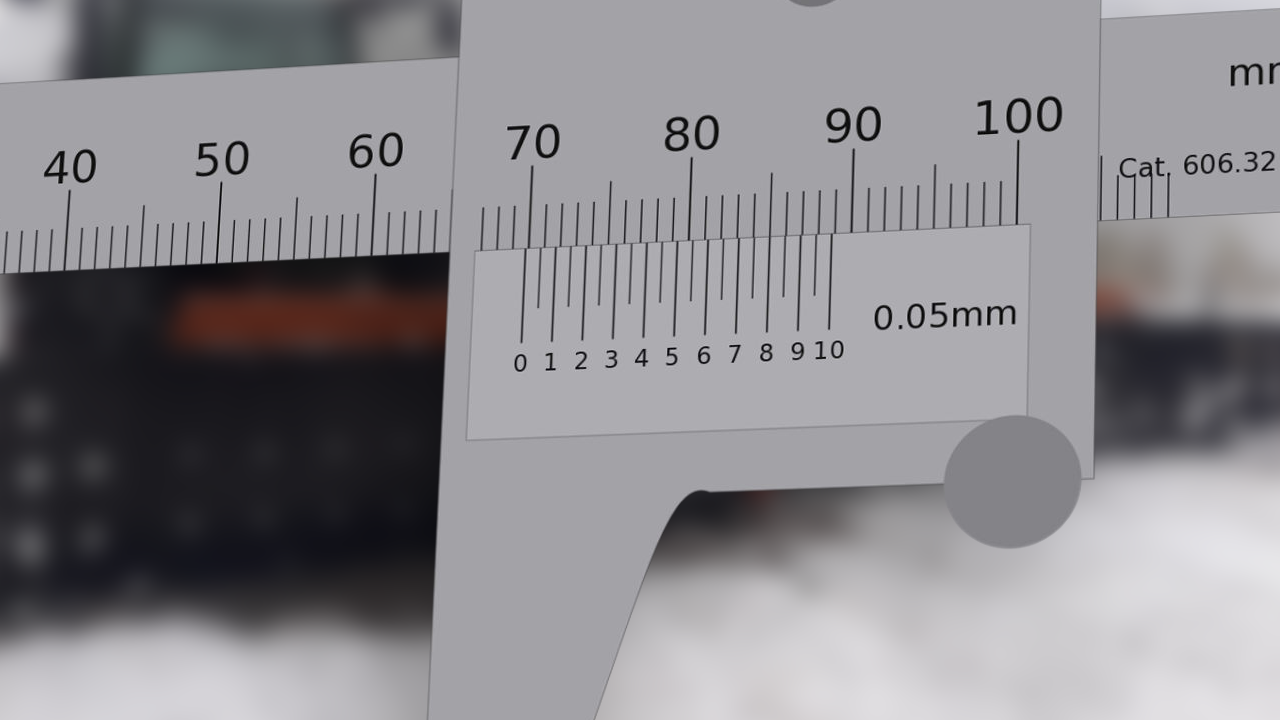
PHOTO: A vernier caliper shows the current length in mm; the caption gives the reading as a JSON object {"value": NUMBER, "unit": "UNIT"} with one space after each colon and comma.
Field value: {"value": 69.8, "unit": "mm"}
